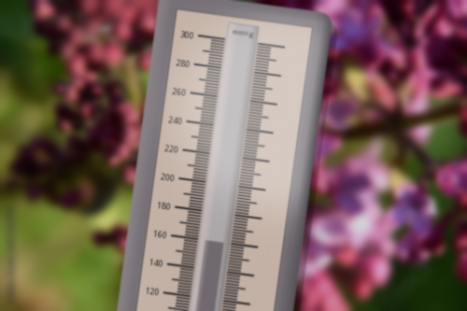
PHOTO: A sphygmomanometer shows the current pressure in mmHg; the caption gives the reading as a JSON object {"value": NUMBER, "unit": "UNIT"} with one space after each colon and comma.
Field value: {"value": 160, "unit": "mmHg"}
